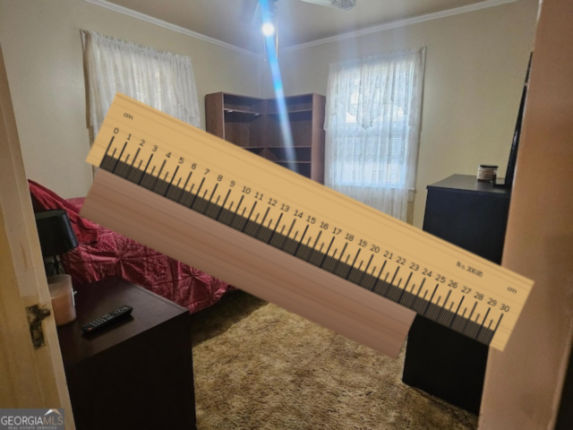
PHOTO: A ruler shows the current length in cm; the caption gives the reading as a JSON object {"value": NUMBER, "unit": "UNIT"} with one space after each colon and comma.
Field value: {"value": 24.5, "unit": "cm"}
